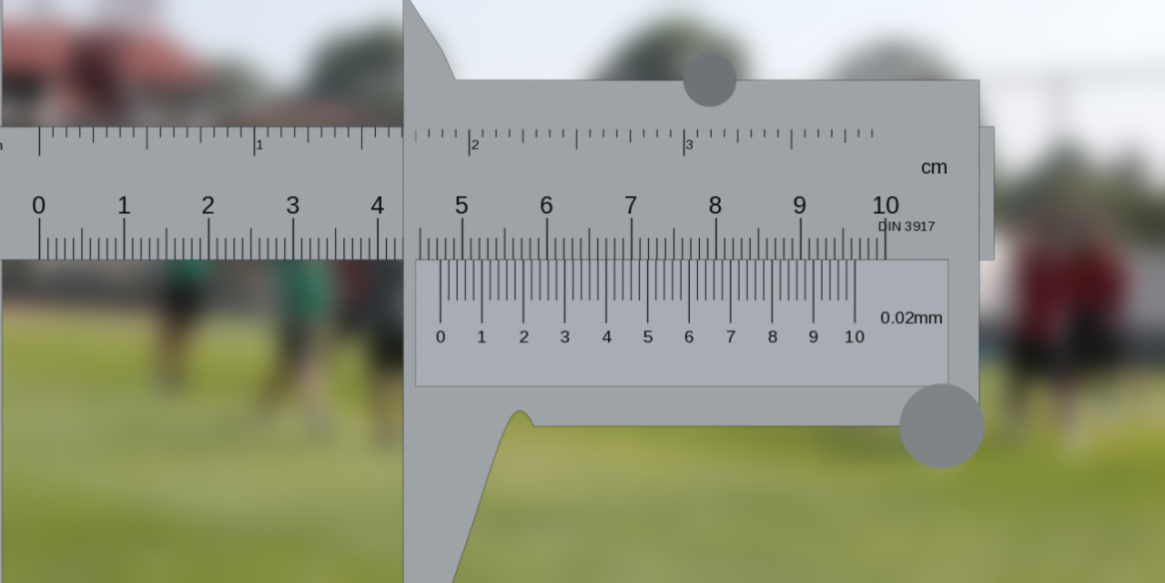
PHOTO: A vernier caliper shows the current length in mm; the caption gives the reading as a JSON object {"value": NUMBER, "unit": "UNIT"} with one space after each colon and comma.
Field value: {"value": 47.4, "unit": "mm"}
